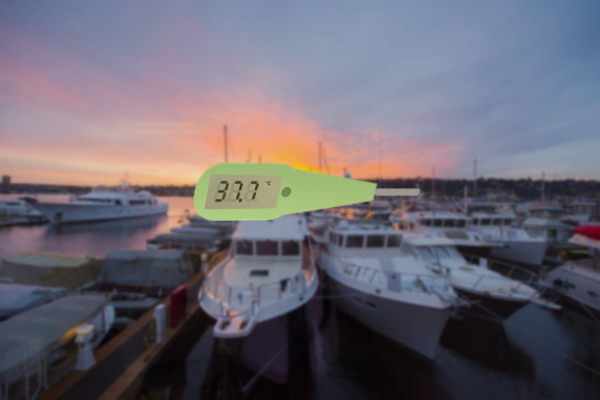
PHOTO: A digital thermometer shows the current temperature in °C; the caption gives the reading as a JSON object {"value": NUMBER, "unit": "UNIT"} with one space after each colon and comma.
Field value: {"value": 37.7, "unit": "°C"}
